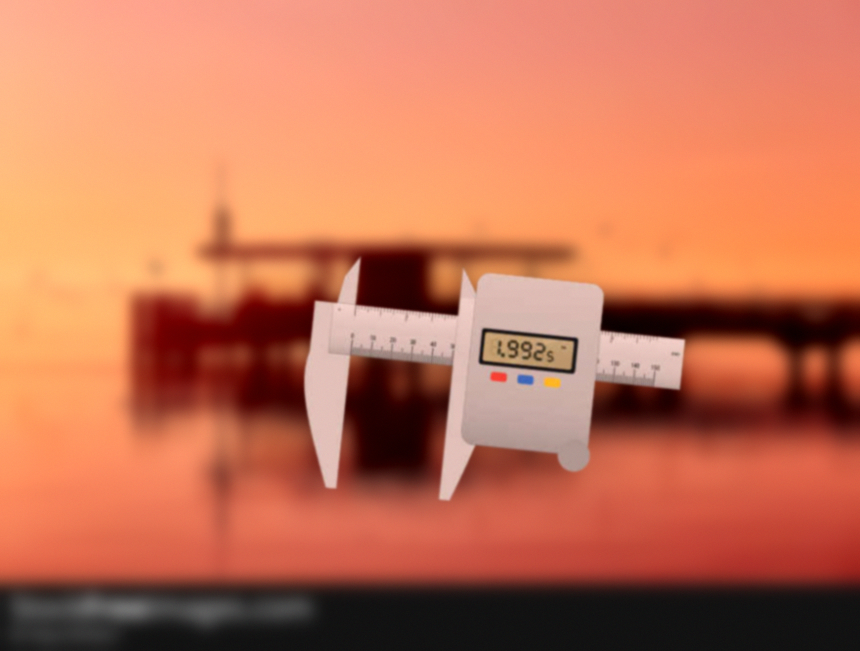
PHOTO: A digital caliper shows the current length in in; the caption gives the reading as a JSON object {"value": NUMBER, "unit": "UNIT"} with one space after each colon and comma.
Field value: {"value": 1.9925, "unit": "in"}
